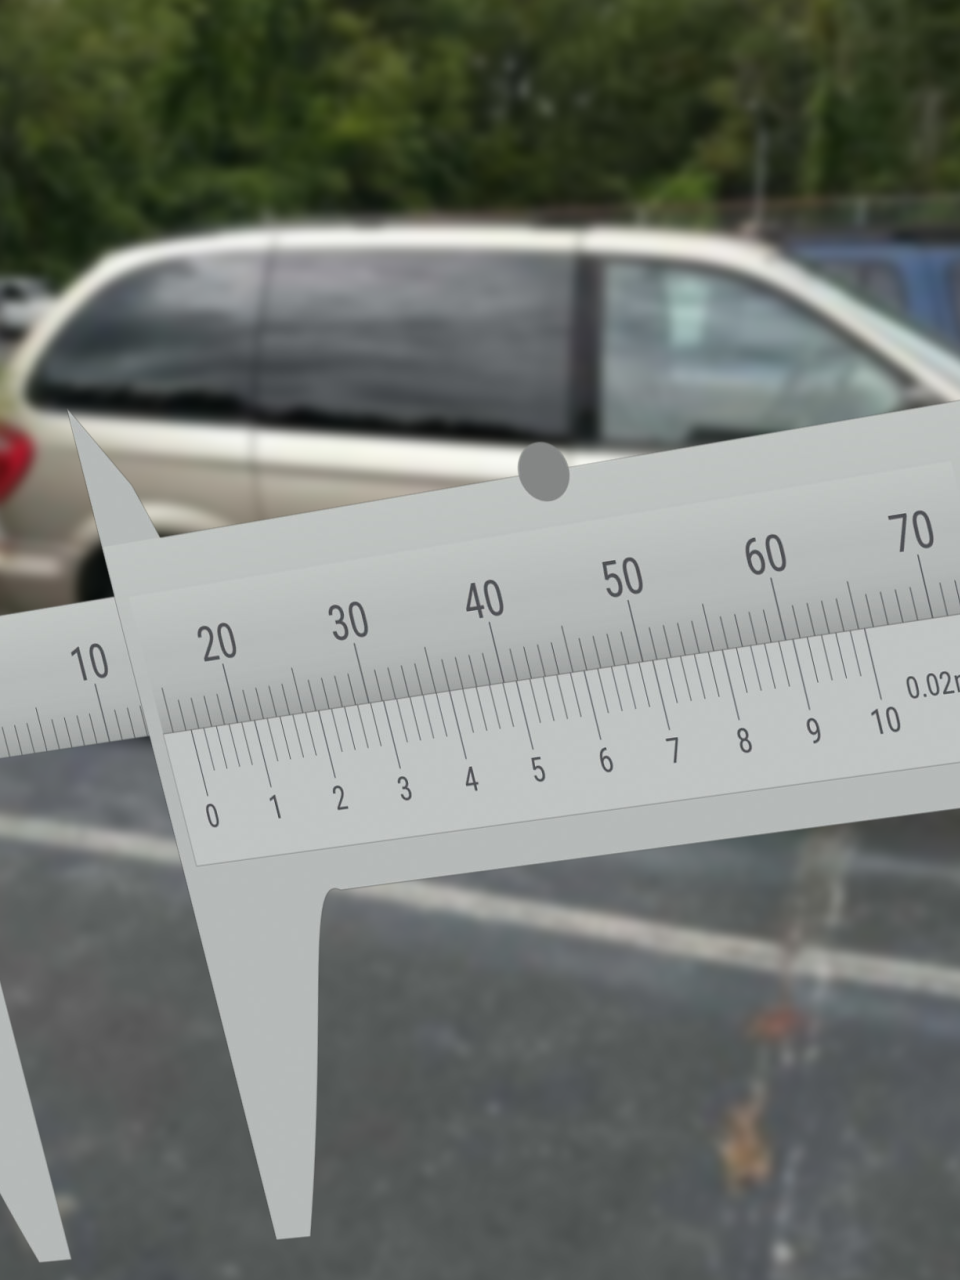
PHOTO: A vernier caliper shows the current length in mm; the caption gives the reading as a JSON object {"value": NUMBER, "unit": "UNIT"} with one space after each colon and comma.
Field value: {"value": 16.4, "unit": "mm"}
